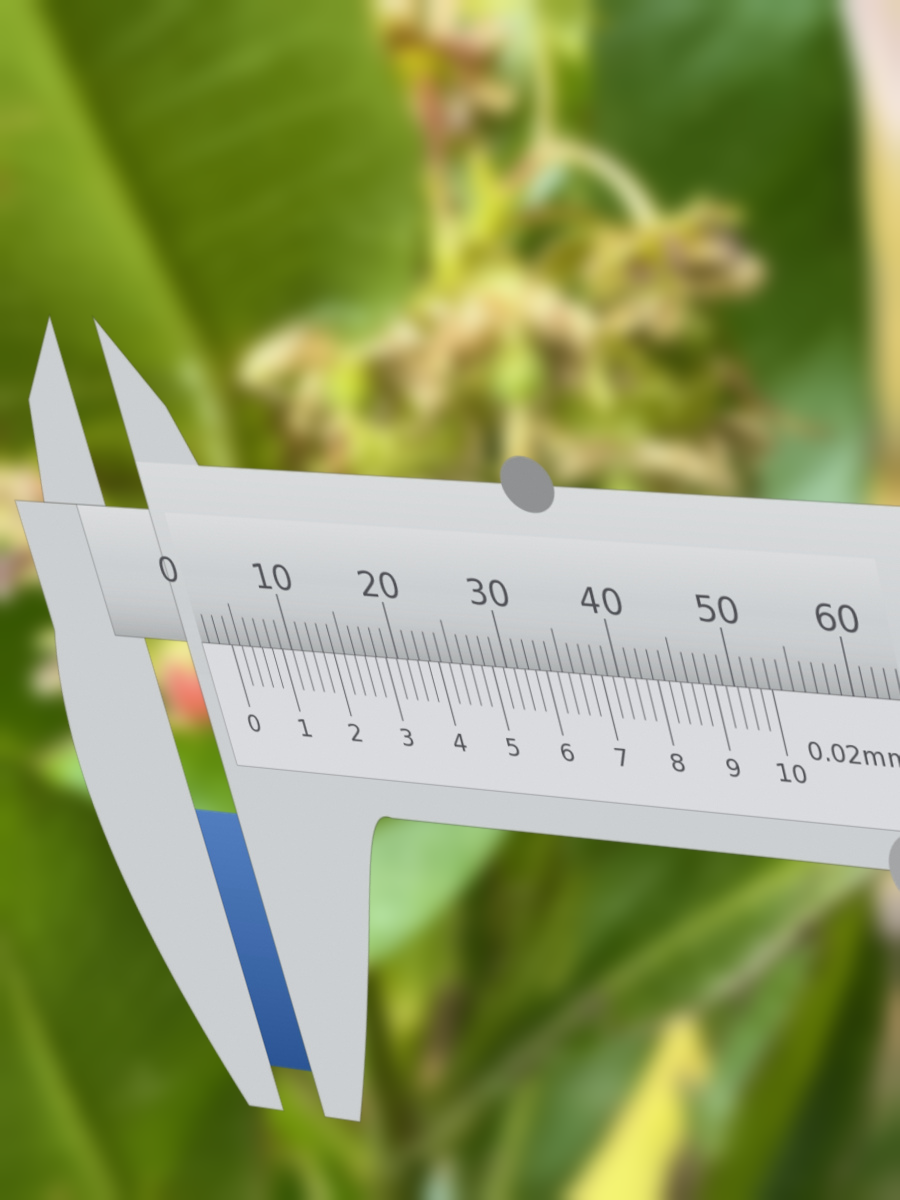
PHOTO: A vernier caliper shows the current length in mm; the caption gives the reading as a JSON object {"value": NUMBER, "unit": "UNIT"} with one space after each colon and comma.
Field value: {"value": 4.2, "unit": "mm"}
